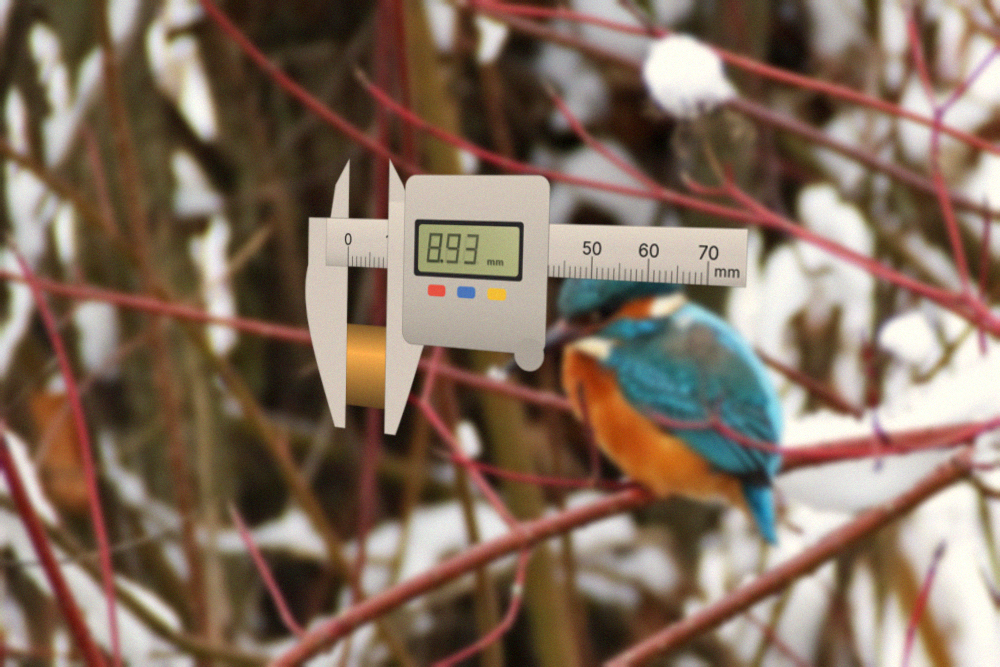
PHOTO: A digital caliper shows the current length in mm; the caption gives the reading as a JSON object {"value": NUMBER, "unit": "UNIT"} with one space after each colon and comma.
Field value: {"value": 8.93, "unit": "mm"}
